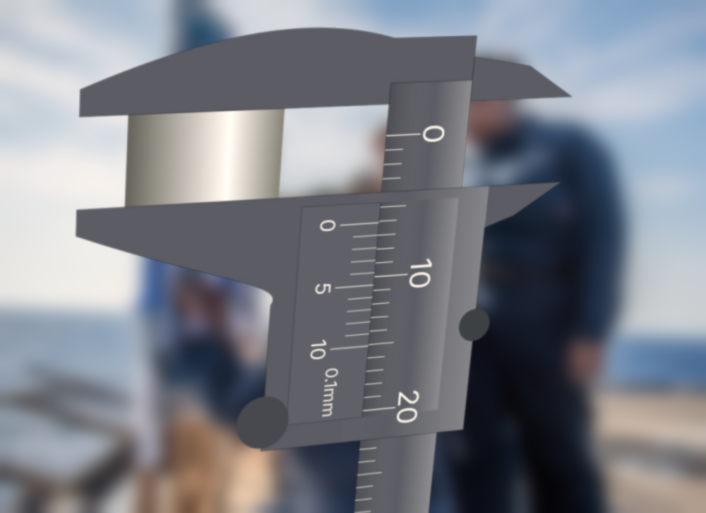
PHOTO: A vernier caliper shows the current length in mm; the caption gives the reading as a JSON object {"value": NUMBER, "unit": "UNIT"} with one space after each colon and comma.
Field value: {"value": 6.1, "unit": "mm"}
